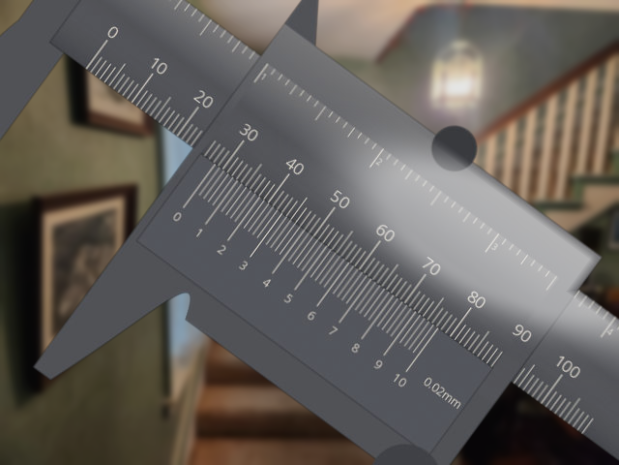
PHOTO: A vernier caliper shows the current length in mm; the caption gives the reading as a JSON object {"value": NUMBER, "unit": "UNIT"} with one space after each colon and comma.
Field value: {"value": 28.4, "unit": "mm"}
